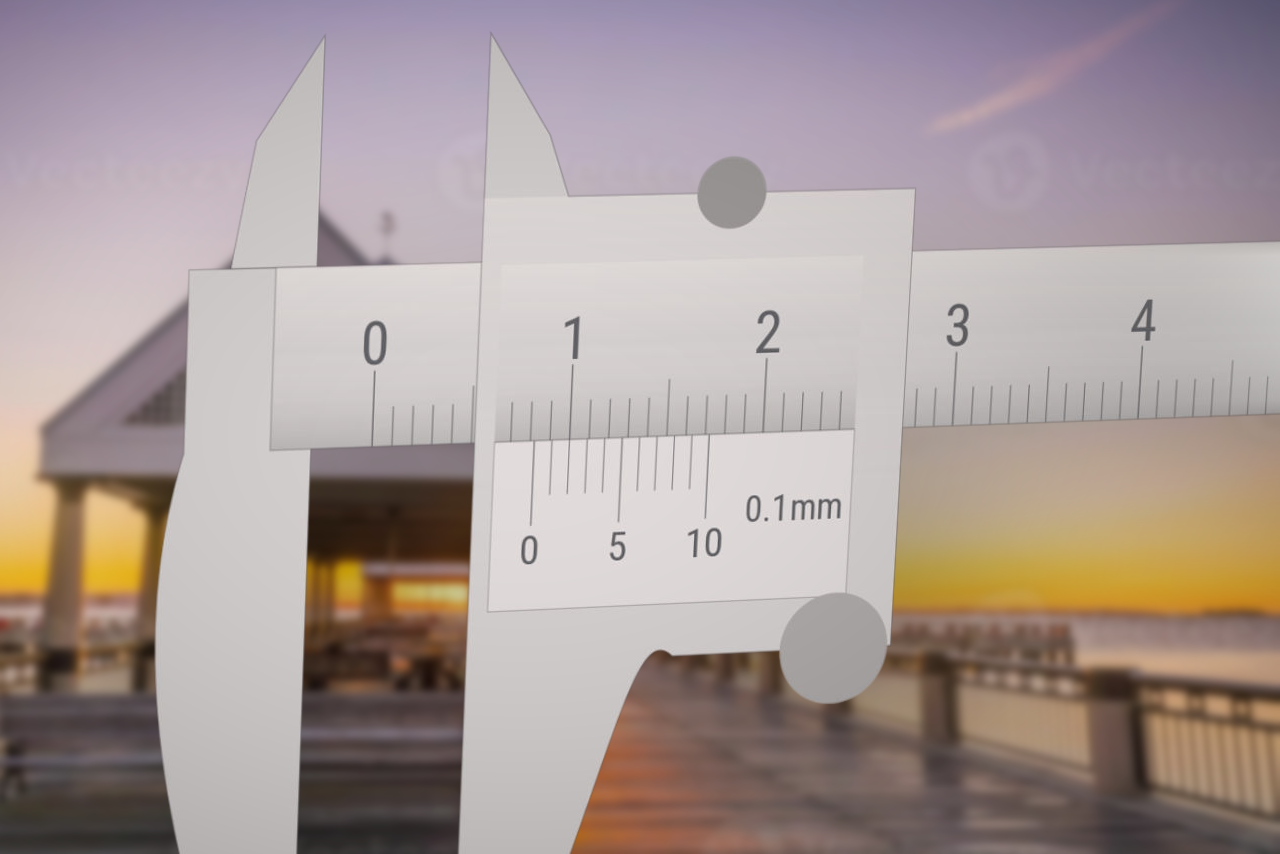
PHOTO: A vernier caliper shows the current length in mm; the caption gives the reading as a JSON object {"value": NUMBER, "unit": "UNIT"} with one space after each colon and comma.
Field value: {"value": 8.2, "unit": "mm"}
